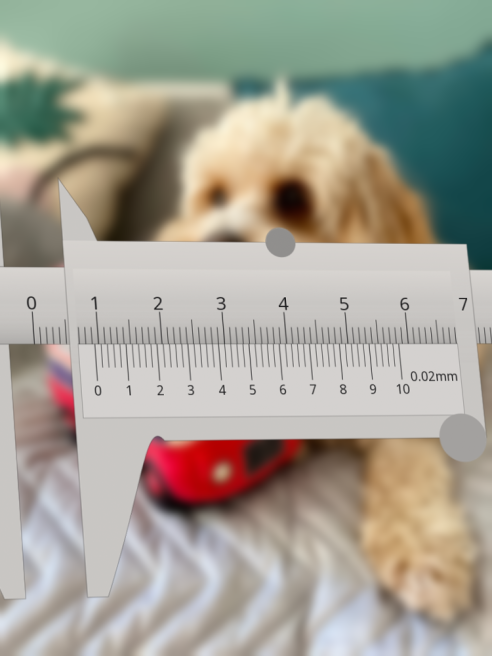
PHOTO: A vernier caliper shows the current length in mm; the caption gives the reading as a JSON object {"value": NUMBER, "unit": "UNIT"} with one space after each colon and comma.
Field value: {"value": 9.4, "unit": "mm"}
